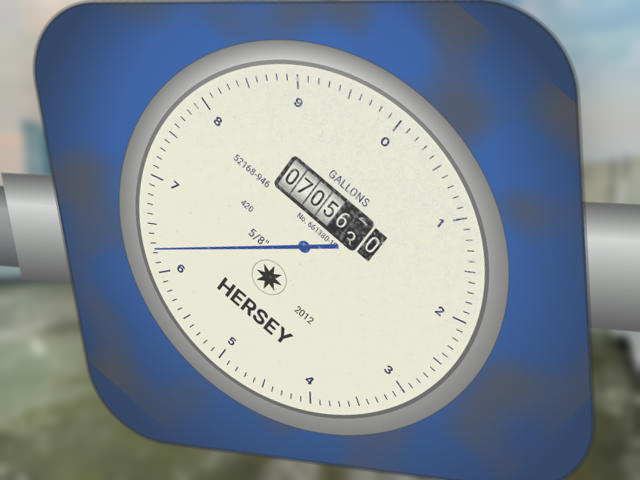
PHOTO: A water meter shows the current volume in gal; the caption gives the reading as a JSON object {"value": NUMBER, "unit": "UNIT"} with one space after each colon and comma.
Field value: {"value": 705626.2, "unit": "gal"}
